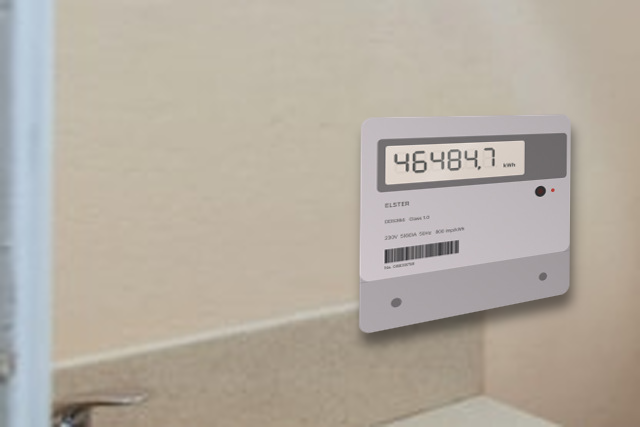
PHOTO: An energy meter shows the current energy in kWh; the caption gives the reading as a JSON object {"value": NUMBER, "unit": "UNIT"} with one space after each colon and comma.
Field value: {"value": 46484.7, "unit": "kWh"}
